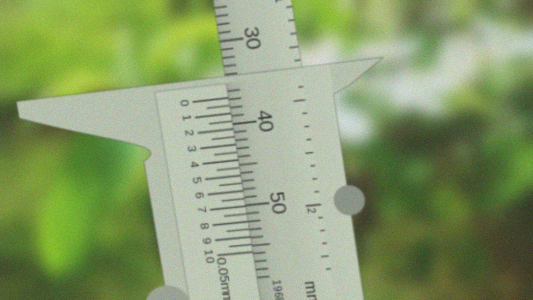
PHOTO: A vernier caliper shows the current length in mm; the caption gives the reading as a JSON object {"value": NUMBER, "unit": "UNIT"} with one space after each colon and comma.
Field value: {"value": 36.8, "unit": "mm"}
